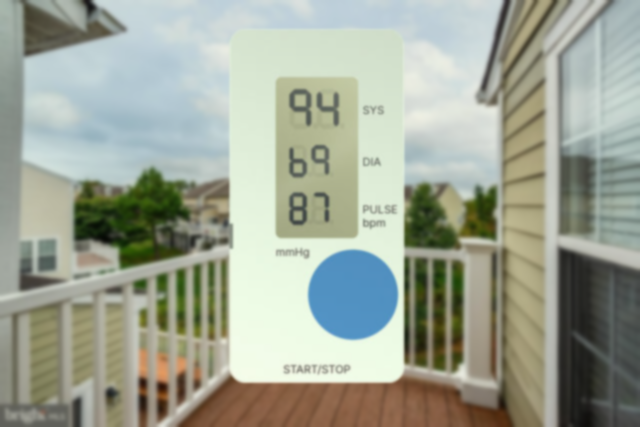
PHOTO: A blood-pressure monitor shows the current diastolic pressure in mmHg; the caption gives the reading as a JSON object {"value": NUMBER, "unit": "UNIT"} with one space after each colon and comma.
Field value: {"value": 69, "unit": "mmHg"}
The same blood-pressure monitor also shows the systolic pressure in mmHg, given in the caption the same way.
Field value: {"value": 94, "unit": "mmHg"}
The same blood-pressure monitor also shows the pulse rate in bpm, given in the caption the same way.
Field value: {"value": 87, "unit": "bpm"}
